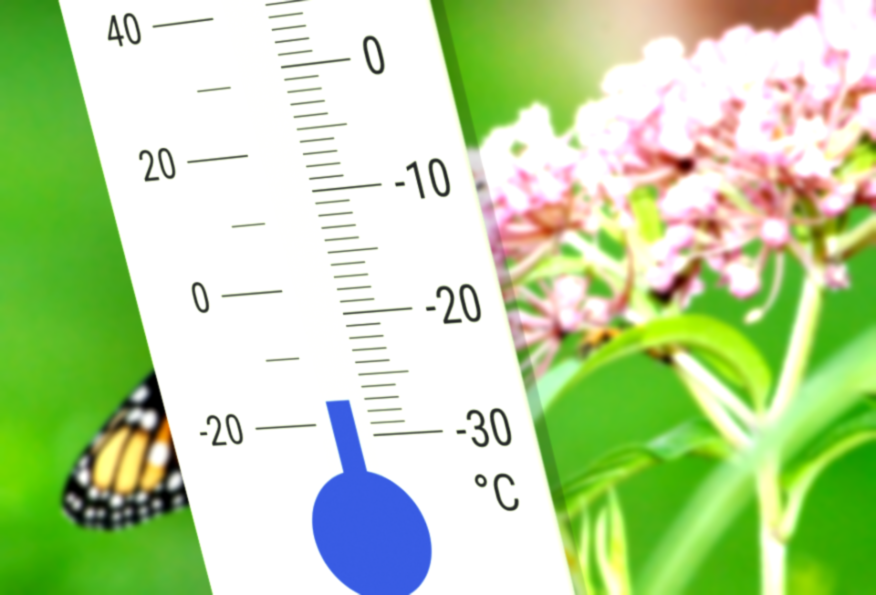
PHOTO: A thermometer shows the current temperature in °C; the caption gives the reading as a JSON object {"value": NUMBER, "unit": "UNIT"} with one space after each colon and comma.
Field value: {"value": -27, "unit": "°C"}
